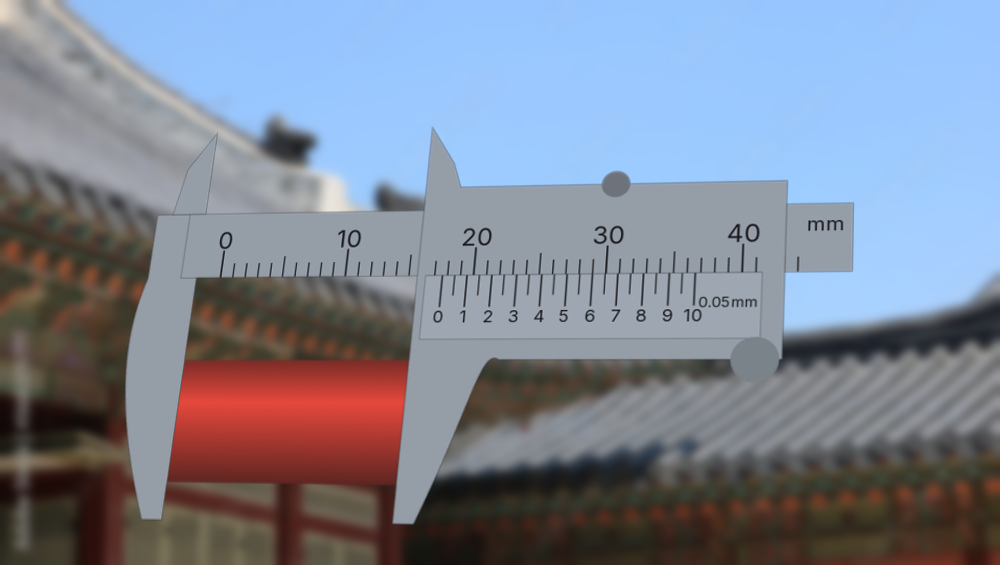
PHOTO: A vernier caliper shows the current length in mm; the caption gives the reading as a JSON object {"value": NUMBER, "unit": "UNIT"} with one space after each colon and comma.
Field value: {"value": 17.6, "unit": "mm"}
